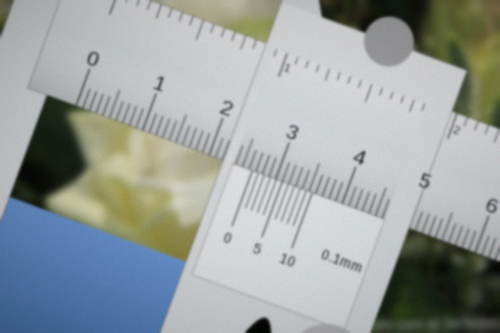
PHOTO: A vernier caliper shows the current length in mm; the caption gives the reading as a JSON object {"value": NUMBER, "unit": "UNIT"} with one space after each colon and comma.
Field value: {"value": 26.5, "unit": "mm"}
